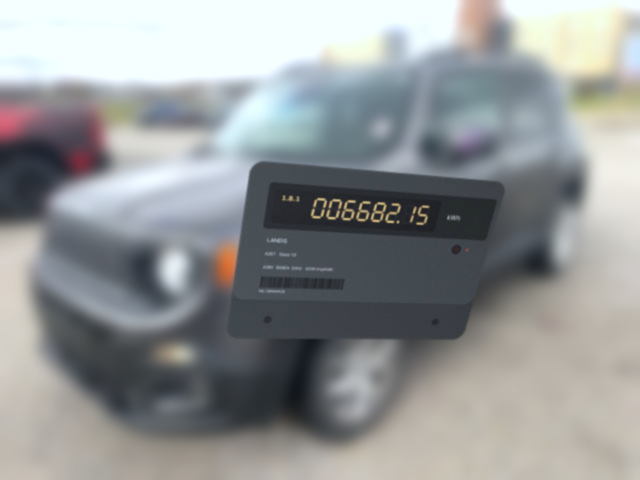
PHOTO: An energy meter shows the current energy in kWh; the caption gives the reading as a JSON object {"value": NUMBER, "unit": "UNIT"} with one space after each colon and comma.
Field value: {"value": 6682.15, "unit": "kWh"}
